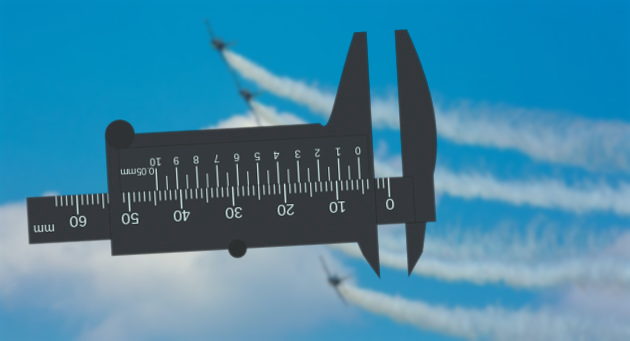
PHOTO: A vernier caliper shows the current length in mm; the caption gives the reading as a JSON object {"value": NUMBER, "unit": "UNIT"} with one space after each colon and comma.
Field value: {"value": 5.5, "unit": "mm"}
